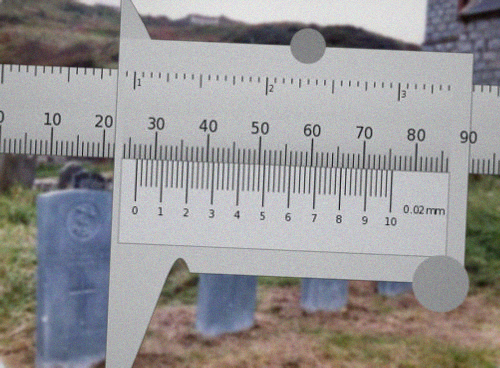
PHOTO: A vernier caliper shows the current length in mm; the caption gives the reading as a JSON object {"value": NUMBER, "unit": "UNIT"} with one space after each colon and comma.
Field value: {"value": 26.5, "unit": "mm"}
